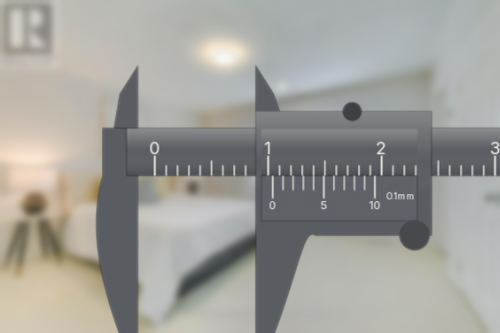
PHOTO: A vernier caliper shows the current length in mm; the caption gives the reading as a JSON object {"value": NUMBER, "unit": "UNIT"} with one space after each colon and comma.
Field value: {"value": 10.4, "unit": "mm"}
